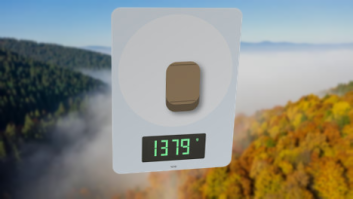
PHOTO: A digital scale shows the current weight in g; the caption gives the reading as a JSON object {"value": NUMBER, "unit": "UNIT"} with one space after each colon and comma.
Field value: {"value": 1379, "unit": "g"}
